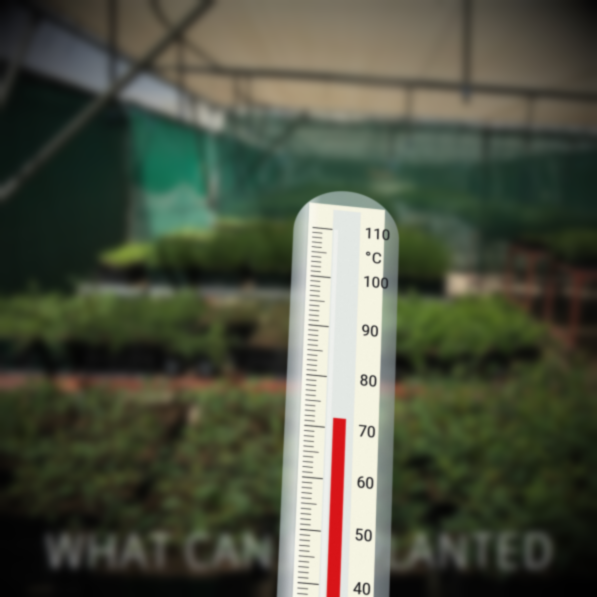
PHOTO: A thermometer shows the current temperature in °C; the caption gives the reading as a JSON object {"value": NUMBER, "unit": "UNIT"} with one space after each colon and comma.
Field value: {"value": 72, "unit": "°C"}
